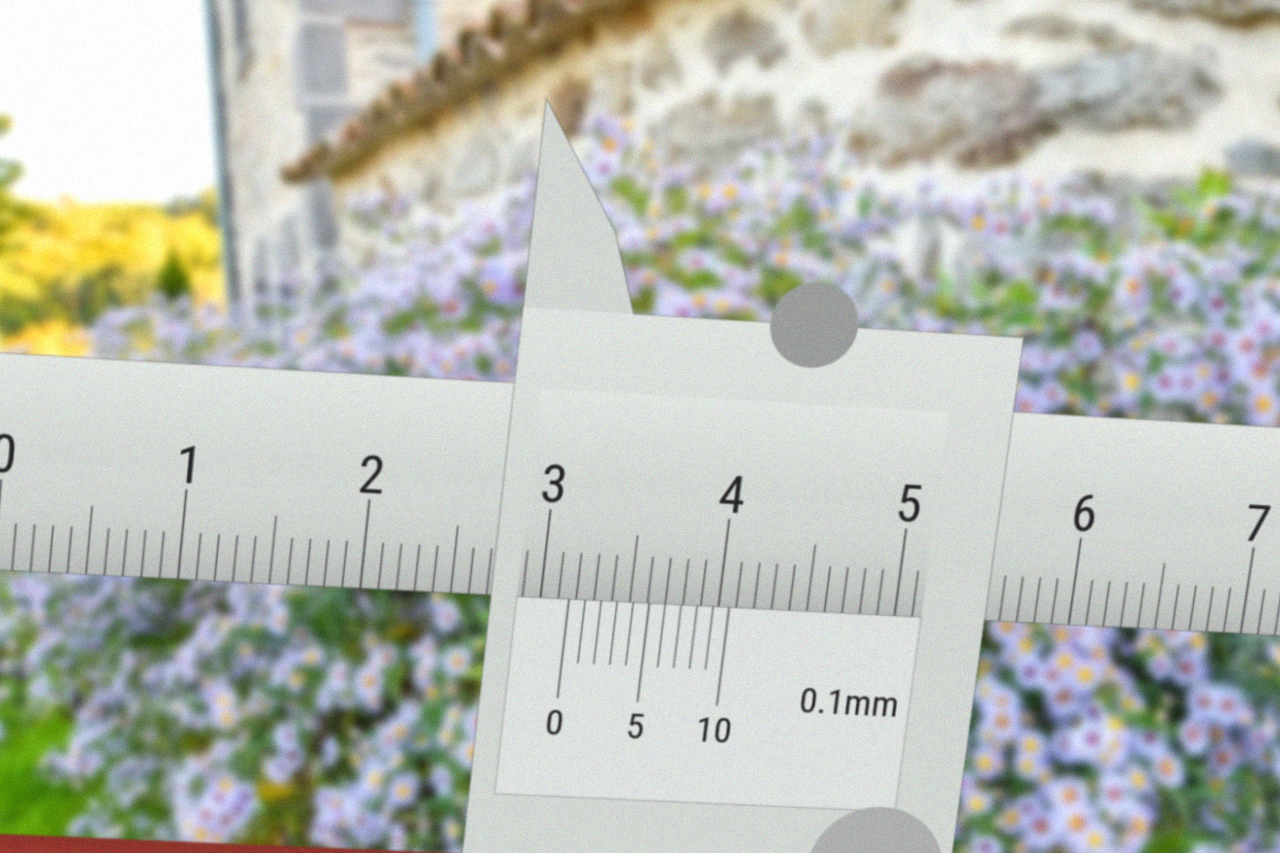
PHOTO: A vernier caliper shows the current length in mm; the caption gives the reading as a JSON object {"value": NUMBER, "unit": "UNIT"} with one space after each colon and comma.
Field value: {"value": 31.6, "unit": "mm"}
